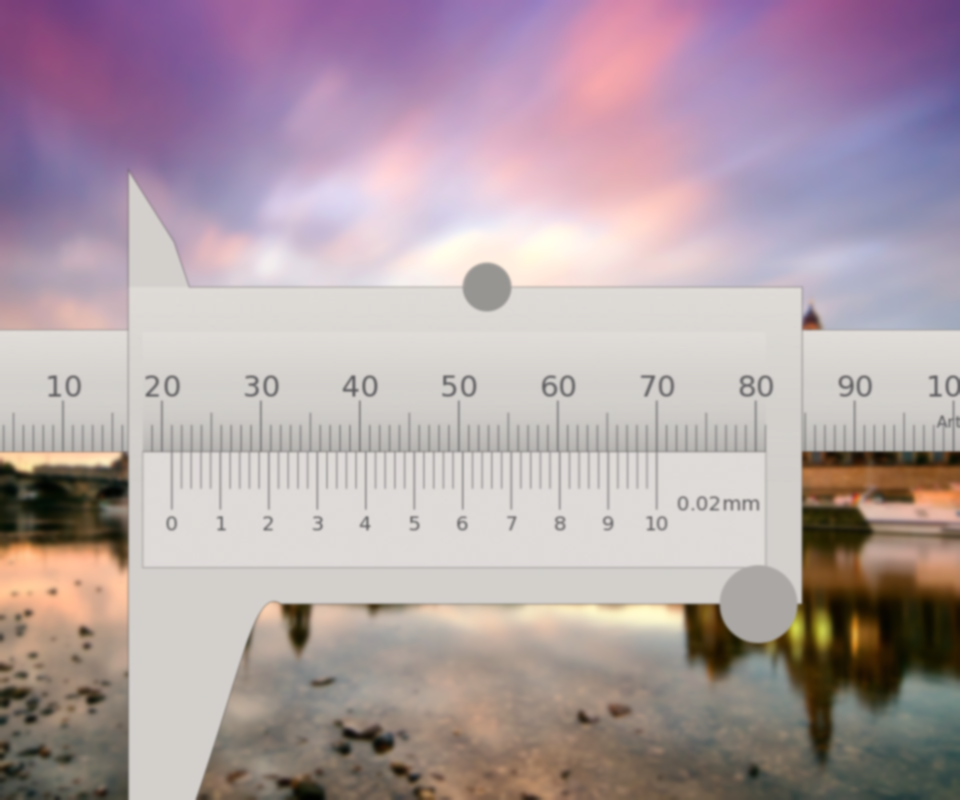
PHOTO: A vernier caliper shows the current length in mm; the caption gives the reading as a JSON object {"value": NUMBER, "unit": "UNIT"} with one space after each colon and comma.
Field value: {"value": 21.0, "unit": "mm"}
